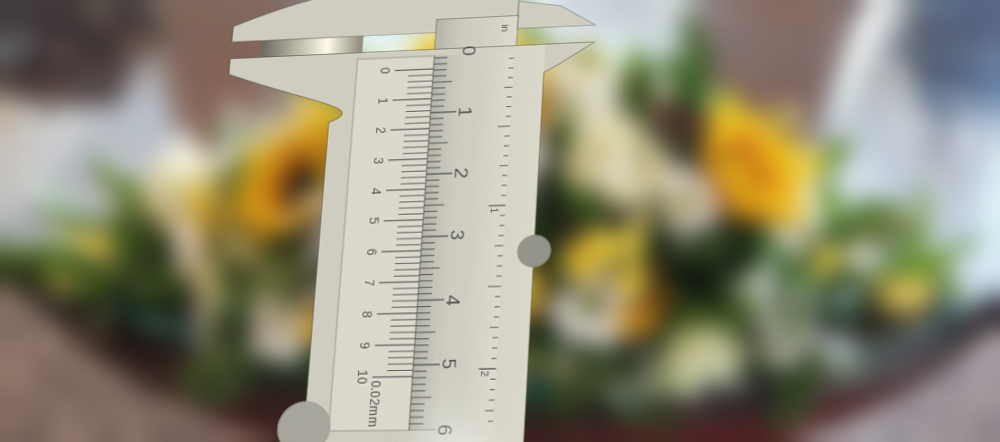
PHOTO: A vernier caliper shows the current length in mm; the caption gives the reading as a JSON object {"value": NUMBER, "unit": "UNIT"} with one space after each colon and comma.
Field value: {"value": 2.8, "unit": "mm"}
